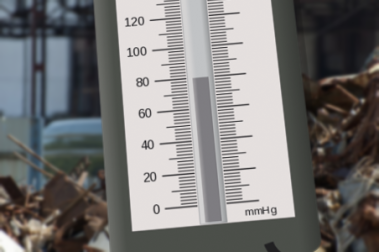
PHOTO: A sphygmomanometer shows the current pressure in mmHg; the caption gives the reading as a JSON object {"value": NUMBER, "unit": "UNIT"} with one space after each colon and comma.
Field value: {"value": 80, "unit": "mmHg"}
